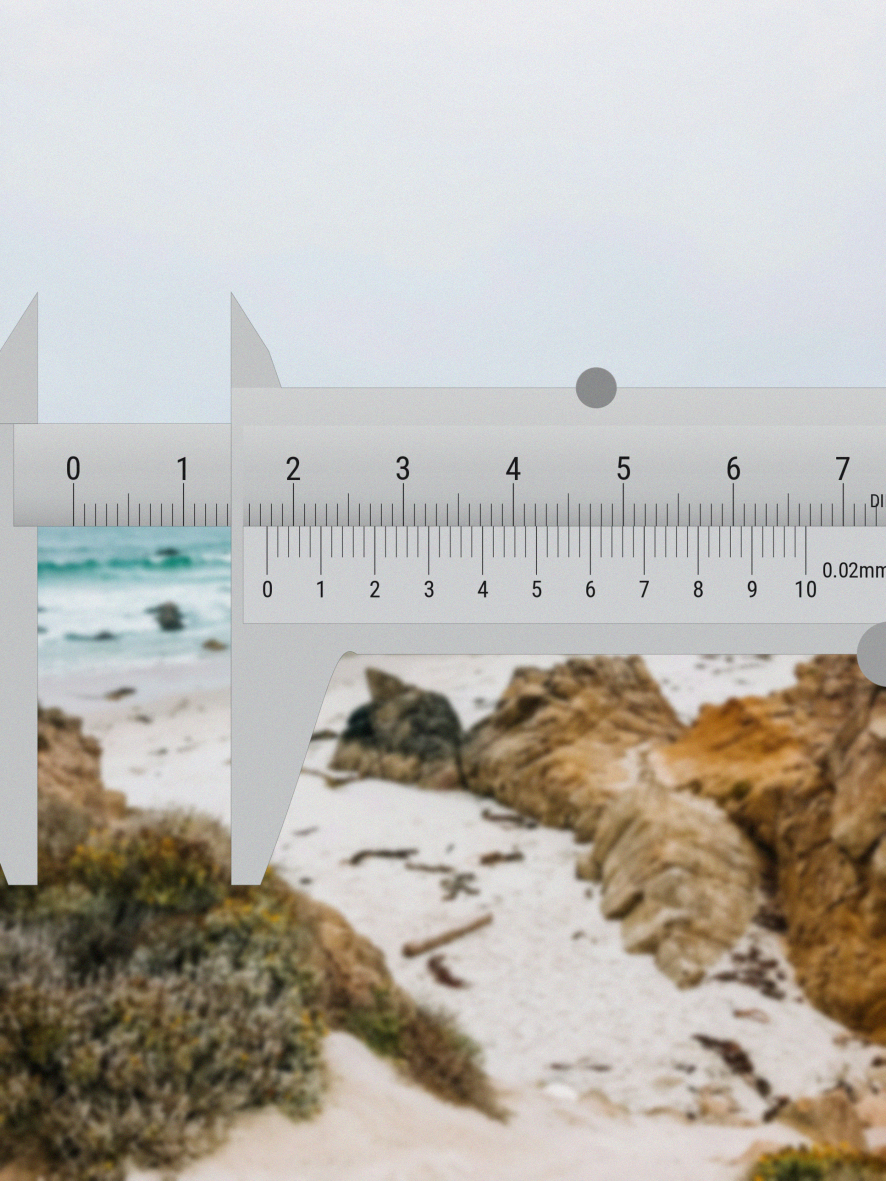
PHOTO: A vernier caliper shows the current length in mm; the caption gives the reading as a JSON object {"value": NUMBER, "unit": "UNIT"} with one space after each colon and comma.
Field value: {"value": 17.6, "unit": "mm"}
